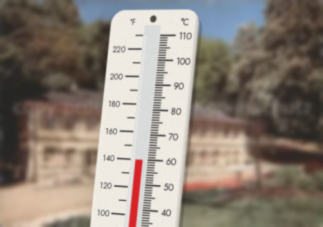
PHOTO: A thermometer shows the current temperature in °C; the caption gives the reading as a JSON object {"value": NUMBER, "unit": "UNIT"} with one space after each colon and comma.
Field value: {"value": 60, "unit": "°C"}
